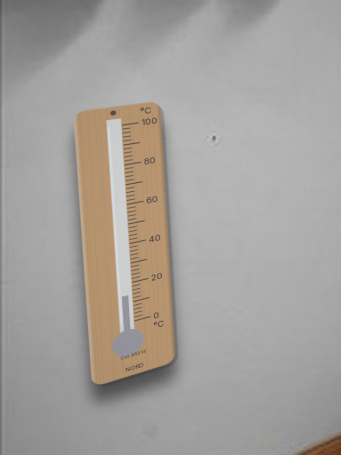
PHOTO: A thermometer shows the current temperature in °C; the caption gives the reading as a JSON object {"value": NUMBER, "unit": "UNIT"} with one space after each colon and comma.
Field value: {"value": 14, "unit": "°C"}
